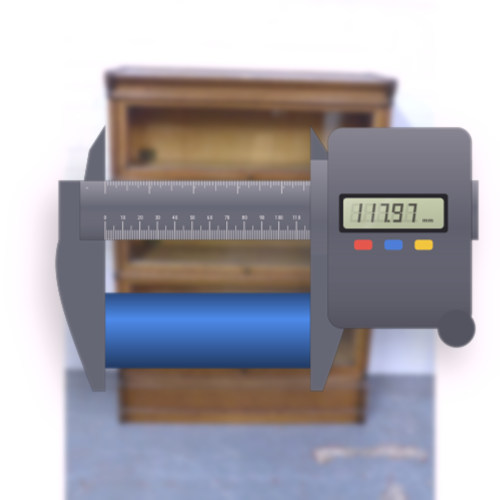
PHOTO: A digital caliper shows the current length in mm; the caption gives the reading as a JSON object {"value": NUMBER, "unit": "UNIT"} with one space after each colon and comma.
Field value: {"value": 117.97, "unit": "mm"}
